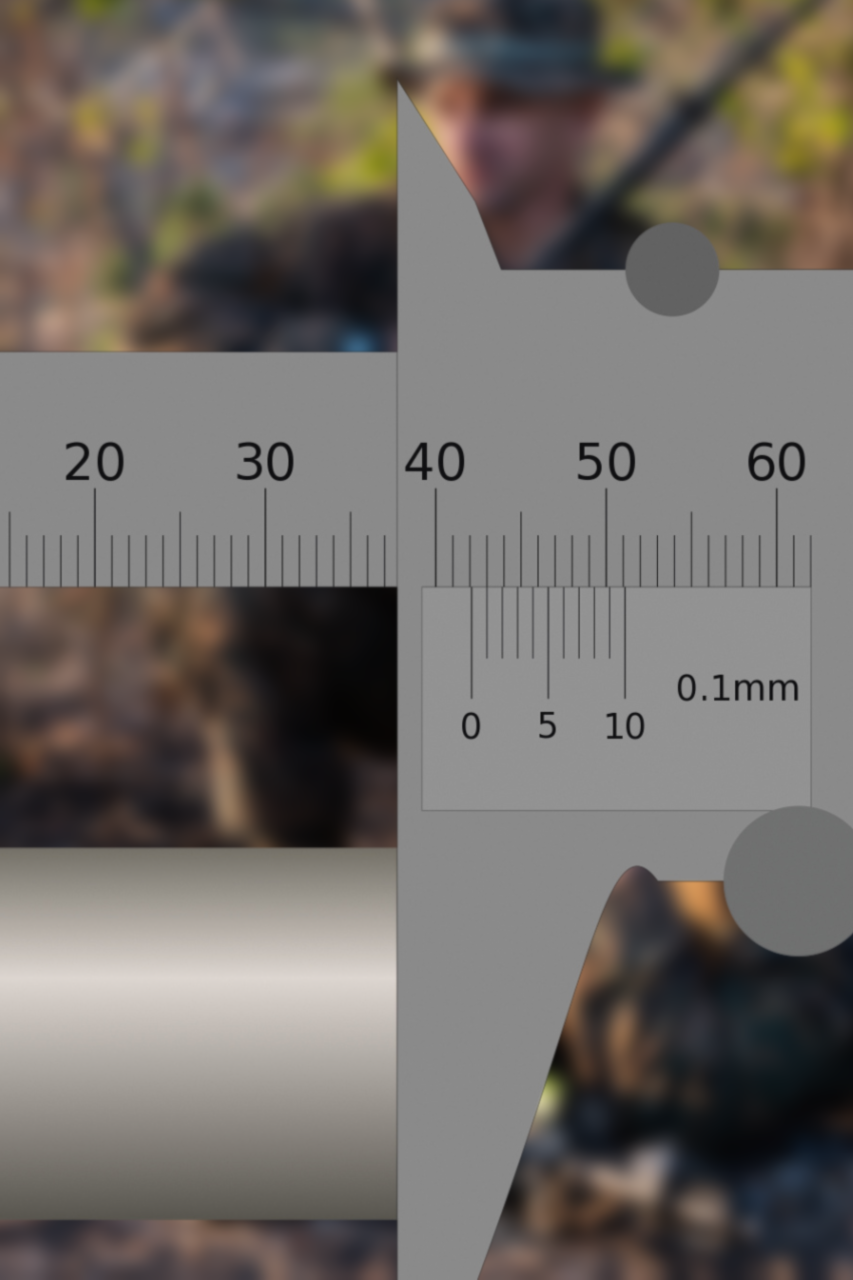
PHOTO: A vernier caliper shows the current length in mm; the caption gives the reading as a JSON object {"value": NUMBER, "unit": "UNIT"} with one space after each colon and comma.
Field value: {"value": 42.1, "unit": "mm"}
